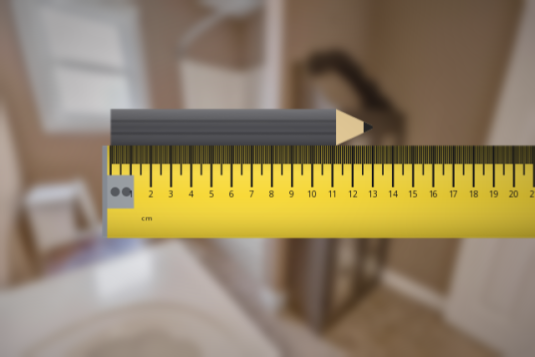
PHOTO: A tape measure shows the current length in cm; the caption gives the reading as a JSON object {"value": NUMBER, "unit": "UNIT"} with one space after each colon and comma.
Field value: {"value": 13, "unit": "cm"}
